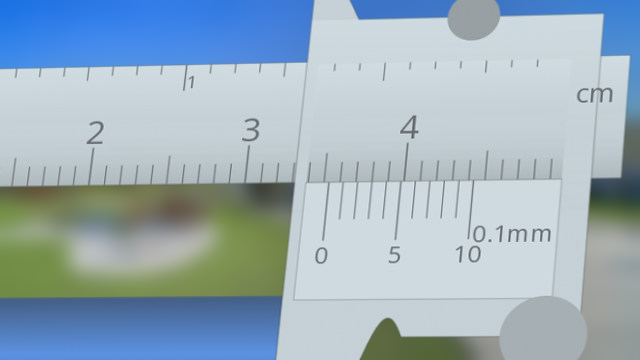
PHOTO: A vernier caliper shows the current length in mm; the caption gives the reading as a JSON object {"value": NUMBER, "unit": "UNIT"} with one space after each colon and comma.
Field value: {"value": 35.3, "unit": "mm"}
